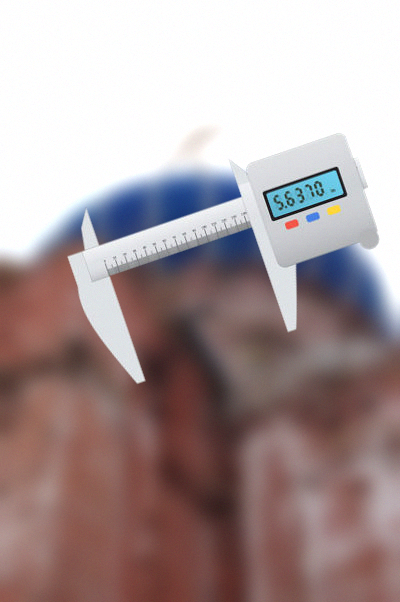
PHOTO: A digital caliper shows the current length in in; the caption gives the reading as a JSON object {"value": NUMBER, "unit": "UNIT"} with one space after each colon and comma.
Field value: {"value": 5.6370, "unit": "in"}
